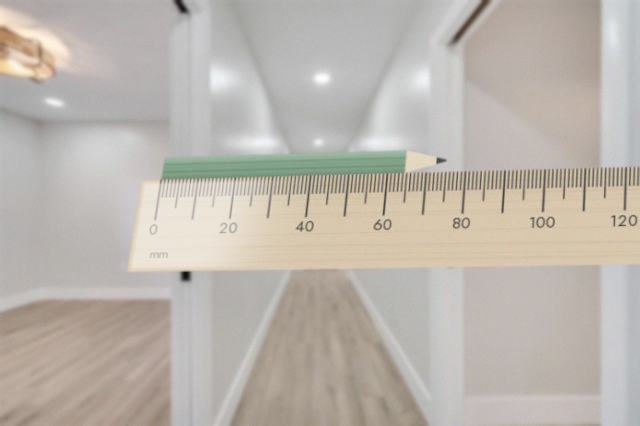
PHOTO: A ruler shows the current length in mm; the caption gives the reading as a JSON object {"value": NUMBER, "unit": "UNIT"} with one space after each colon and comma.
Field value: {"value": 75, "unit": "mm"}
